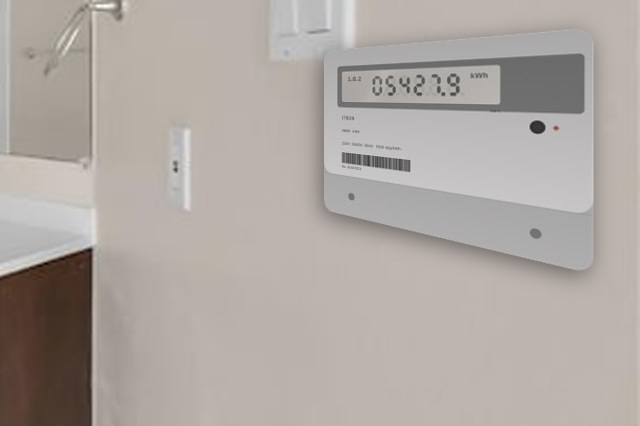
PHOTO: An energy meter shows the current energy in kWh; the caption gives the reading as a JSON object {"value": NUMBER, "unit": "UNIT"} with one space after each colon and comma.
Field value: {"value": 5427.9, "unit": "kWh"}
